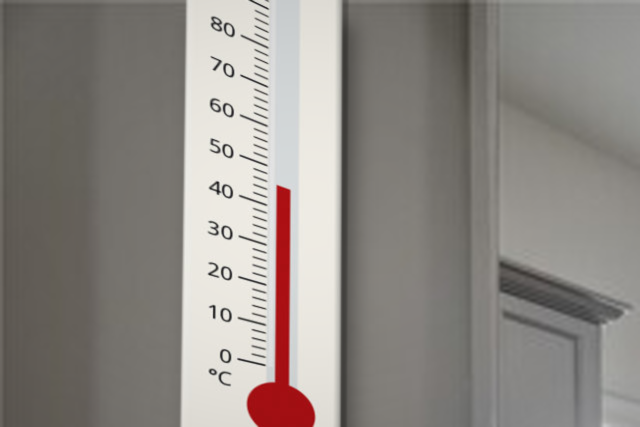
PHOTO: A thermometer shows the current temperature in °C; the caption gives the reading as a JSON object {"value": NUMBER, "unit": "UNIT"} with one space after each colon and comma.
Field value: {"value": 46, "unit": "°C"}
